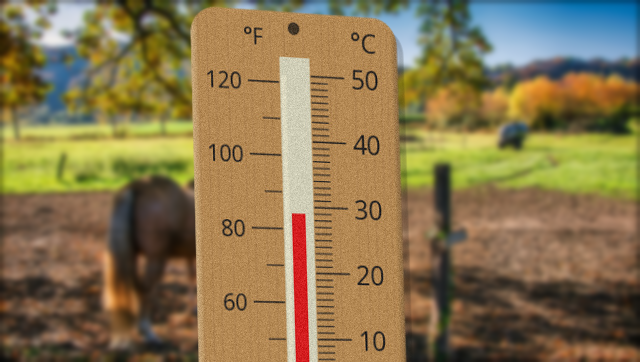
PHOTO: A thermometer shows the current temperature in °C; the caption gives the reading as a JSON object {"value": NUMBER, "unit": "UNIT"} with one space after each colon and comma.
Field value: {"value": 29, "unit": "°C"}
